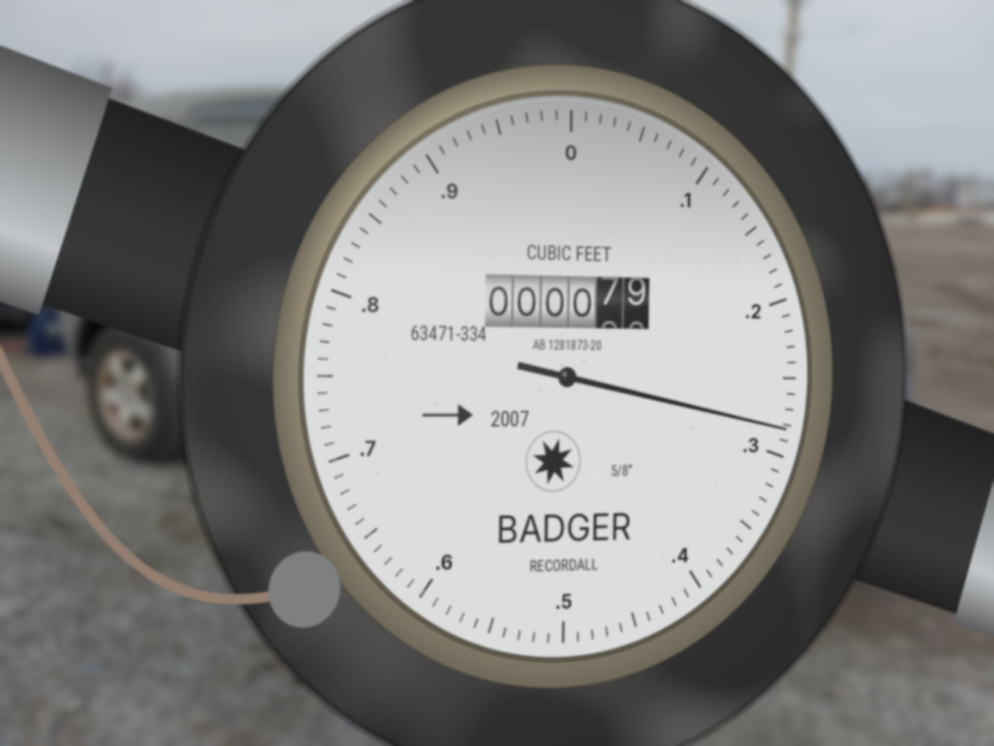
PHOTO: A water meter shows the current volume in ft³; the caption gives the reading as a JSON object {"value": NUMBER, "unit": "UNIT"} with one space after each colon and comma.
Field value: {"value": 79.28, "unit": "ft³"}
